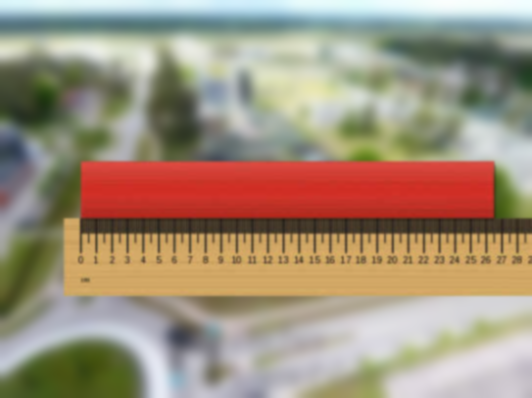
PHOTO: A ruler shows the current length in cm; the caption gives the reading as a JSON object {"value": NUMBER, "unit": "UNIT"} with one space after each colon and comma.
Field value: {"value": 26.5, "unit": "cm"}
